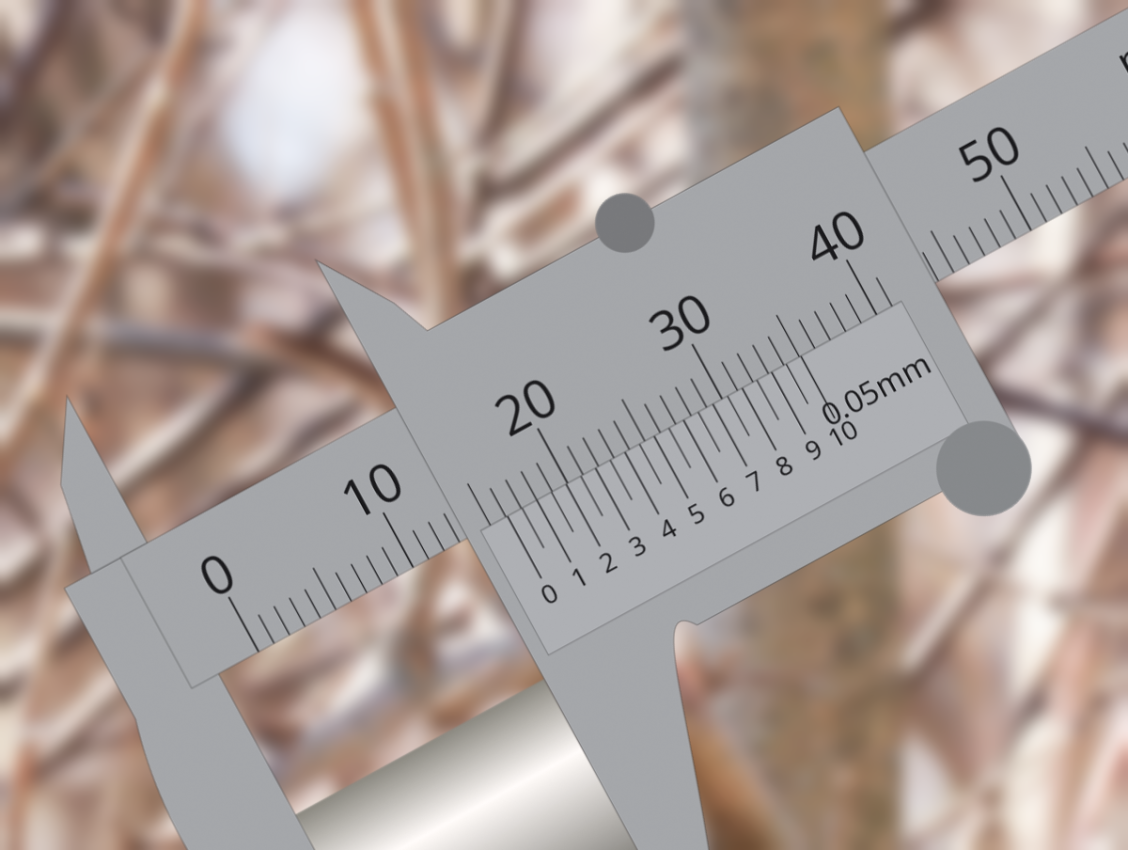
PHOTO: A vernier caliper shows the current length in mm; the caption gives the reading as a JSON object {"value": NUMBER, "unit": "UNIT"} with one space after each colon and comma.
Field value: {"value": 16.1, "unit": "mm"}
